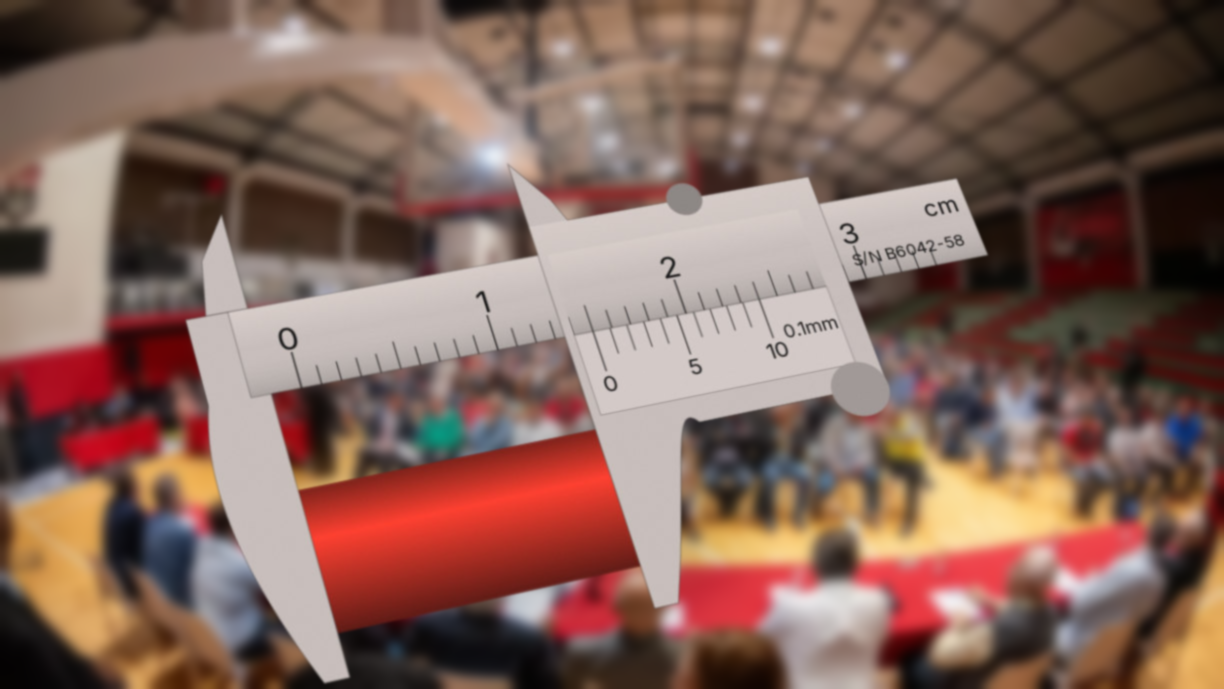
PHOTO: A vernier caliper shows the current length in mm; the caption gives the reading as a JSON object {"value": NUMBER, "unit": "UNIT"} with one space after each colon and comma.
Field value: {"value": 15.0, "unit": "mm"}
